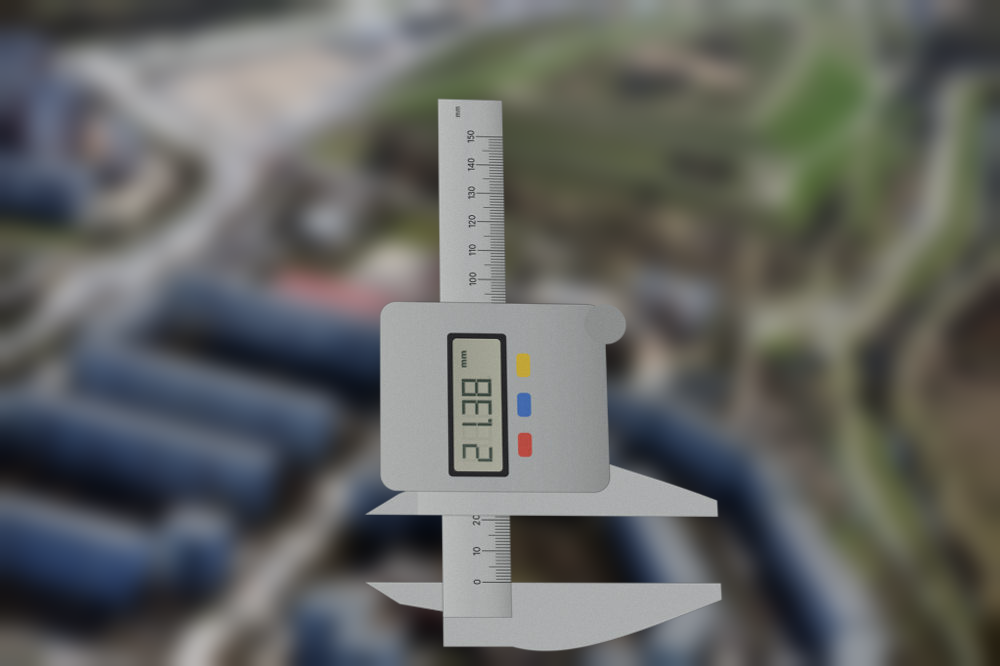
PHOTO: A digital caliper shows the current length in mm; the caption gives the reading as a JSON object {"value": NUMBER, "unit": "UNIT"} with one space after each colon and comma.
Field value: {"value": 21.38, "unit": "mm"}
